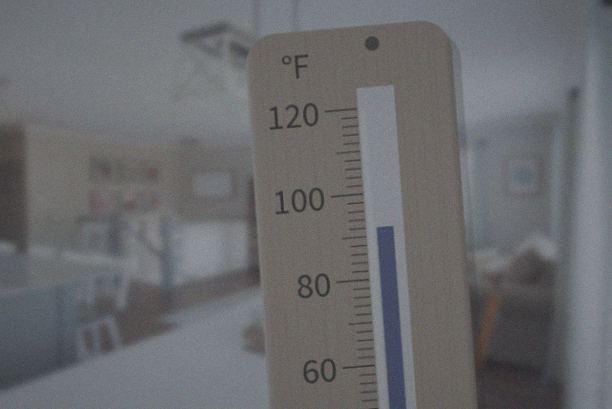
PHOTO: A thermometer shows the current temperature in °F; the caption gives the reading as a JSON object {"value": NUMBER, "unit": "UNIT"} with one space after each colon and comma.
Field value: {"value": 92, "unit": "°F"}
